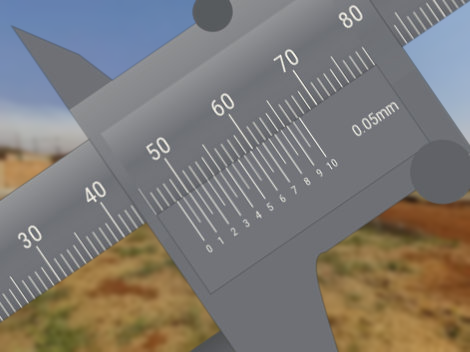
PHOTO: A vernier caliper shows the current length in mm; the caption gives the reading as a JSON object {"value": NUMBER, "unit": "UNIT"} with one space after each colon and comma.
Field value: {"value": 48.2, "unit": "mm"}
